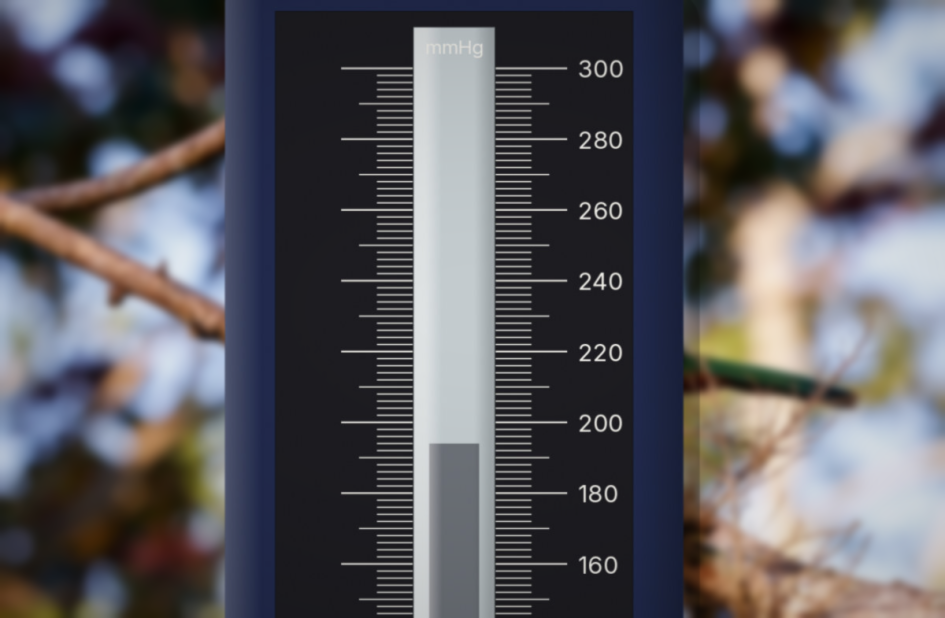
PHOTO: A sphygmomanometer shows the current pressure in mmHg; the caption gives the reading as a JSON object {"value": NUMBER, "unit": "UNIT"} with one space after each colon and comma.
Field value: {"value": 194, "unit": "mmHg"}
